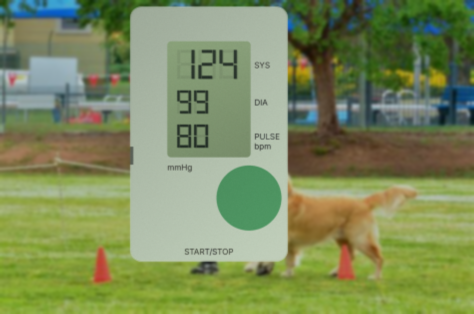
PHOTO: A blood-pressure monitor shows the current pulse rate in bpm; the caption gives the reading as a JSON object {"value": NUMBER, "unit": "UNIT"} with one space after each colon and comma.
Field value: {"value": 80, "unit": "bpm"}
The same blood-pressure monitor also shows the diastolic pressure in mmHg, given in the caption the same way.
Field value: {"value": 99, "unit": "mmHg"}
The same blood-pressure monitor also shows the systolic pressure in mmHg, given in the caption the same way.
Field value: {"value": 124, "unit": "mmHg"}
